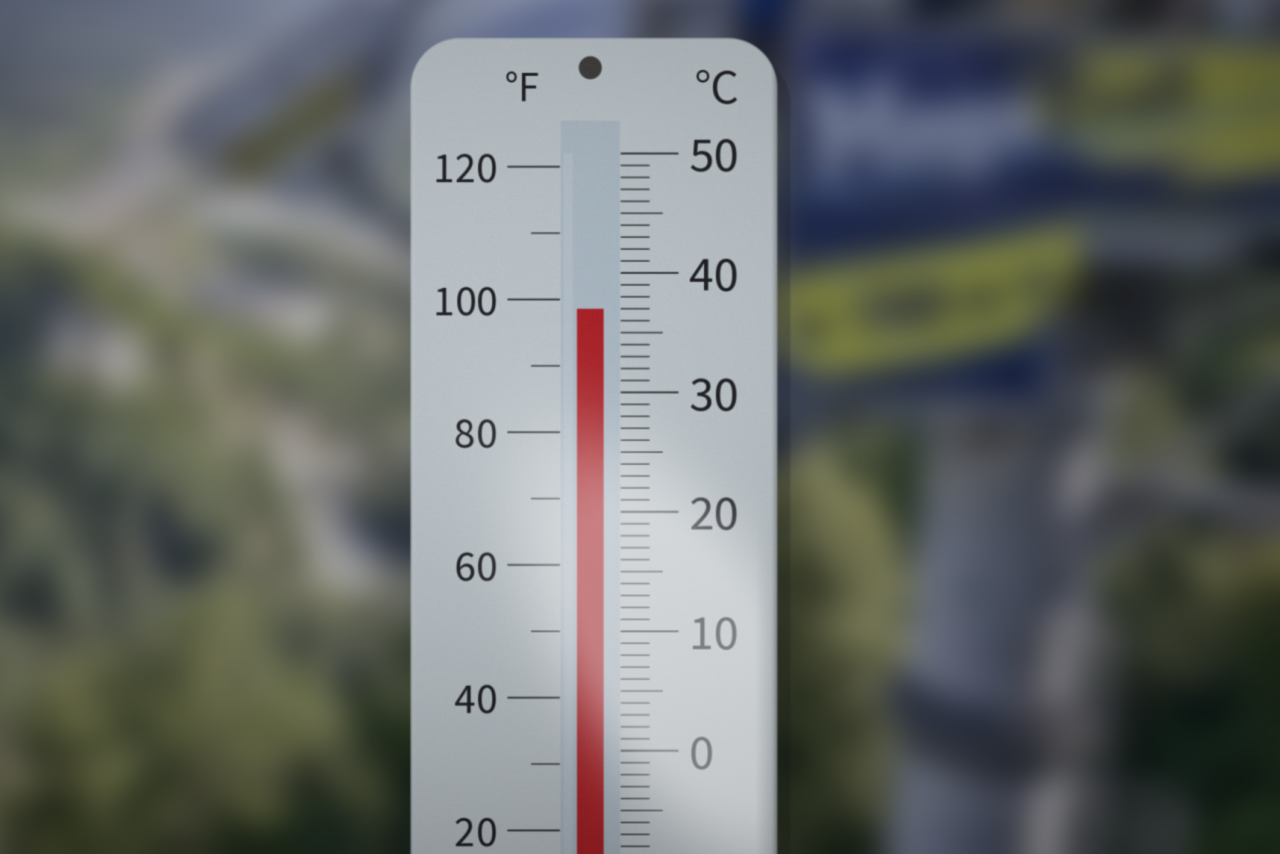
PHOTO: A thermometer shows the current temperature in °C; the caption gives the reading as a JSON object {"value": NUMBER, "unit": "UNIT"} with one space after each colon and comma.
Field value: {"value": 37, "unit": "°C"}
